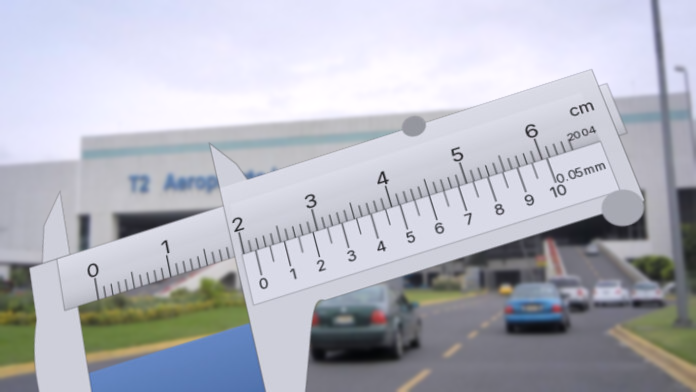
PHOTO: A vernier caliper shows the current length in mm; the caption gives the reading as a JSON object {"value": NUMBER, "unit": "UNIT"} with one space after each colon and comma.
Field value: {"value": 21.6, "unit": "mm"}
